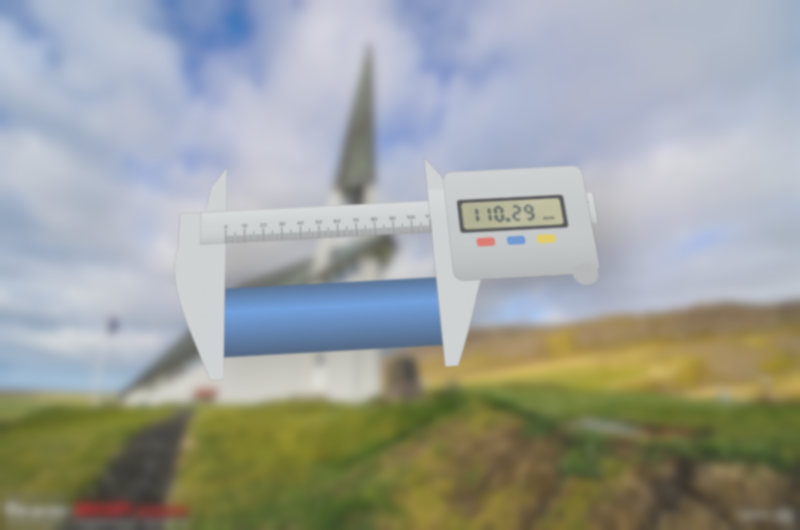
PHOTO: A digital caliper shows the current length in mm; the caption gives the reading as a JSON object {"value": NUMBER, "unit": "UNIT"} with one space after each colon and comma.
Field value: {"value": 110.29, "unit": "mm"}
